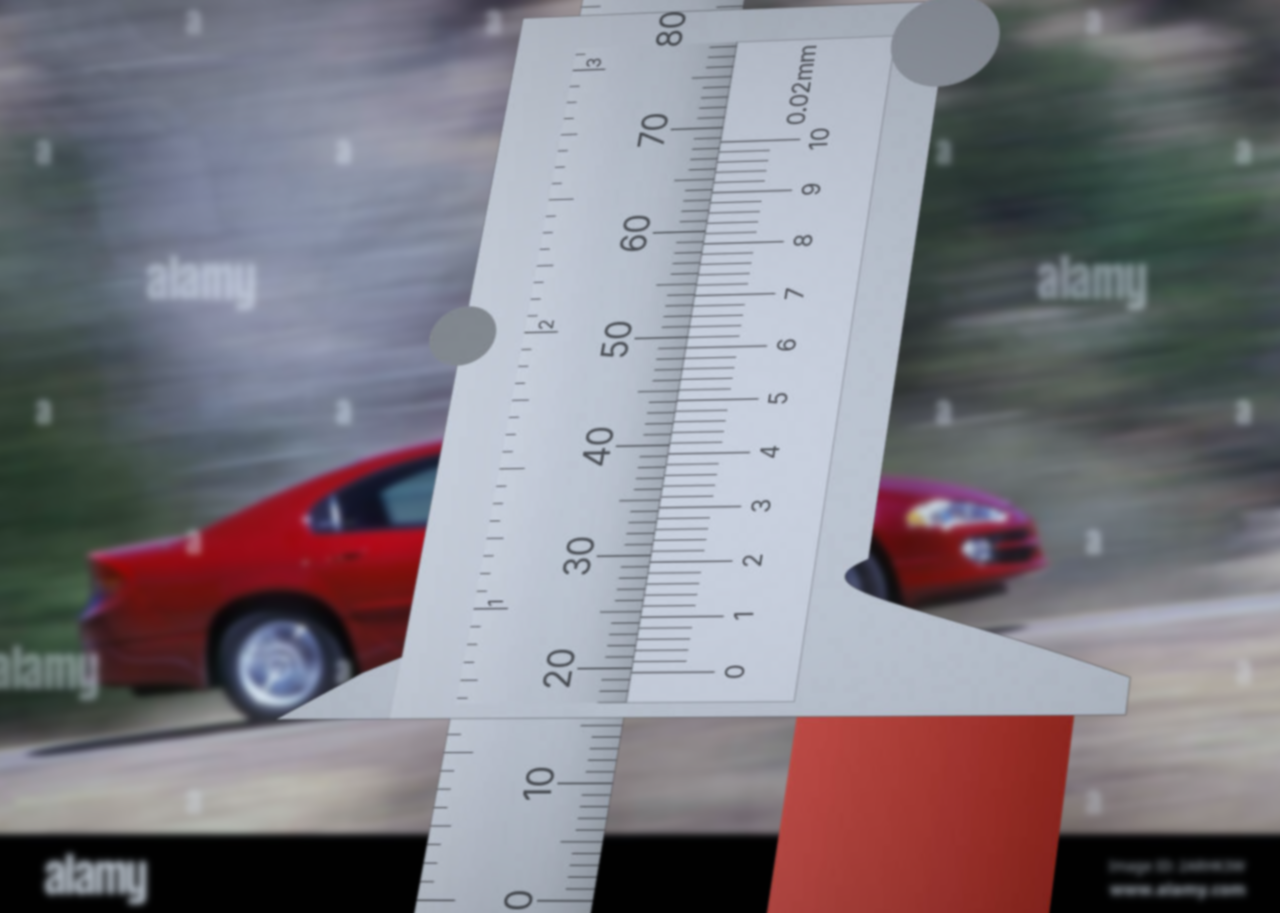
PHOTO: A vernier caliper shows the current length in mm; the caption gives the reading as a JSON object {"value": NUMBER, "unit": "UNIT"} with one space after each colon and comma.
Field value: {"value": 19.6, "unit": "mm"}
